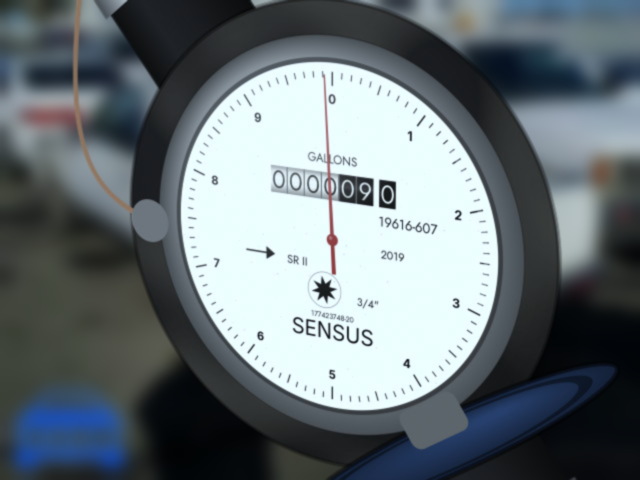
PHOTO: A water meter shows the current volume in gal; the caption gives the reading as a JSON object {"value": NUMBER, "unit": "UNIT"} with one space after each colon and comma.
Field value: {"value": 89.9, "unit": "gal"}
